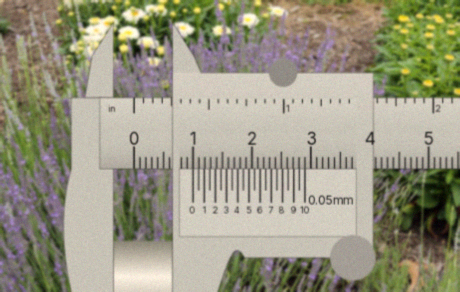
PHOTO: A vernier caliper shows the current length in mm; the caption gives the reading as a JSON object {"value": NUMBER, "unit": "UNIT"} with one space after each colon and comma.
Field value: {"value": 10.0, "unit": "mm"}
